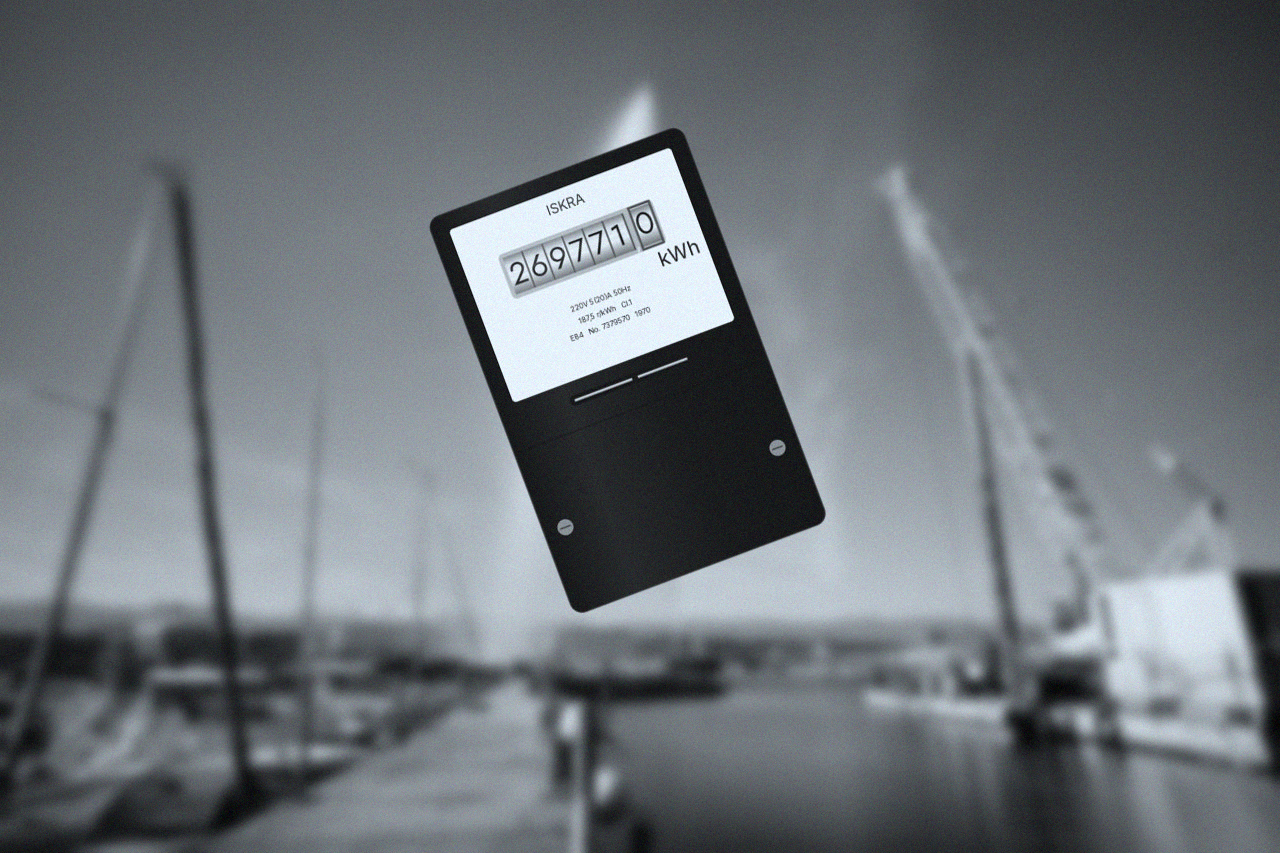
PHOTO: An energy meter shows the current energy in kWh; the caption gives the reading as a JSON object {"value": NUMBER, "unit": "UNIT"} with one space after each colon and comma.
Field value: {"value": 269771.0, "unit": "kWh"}
